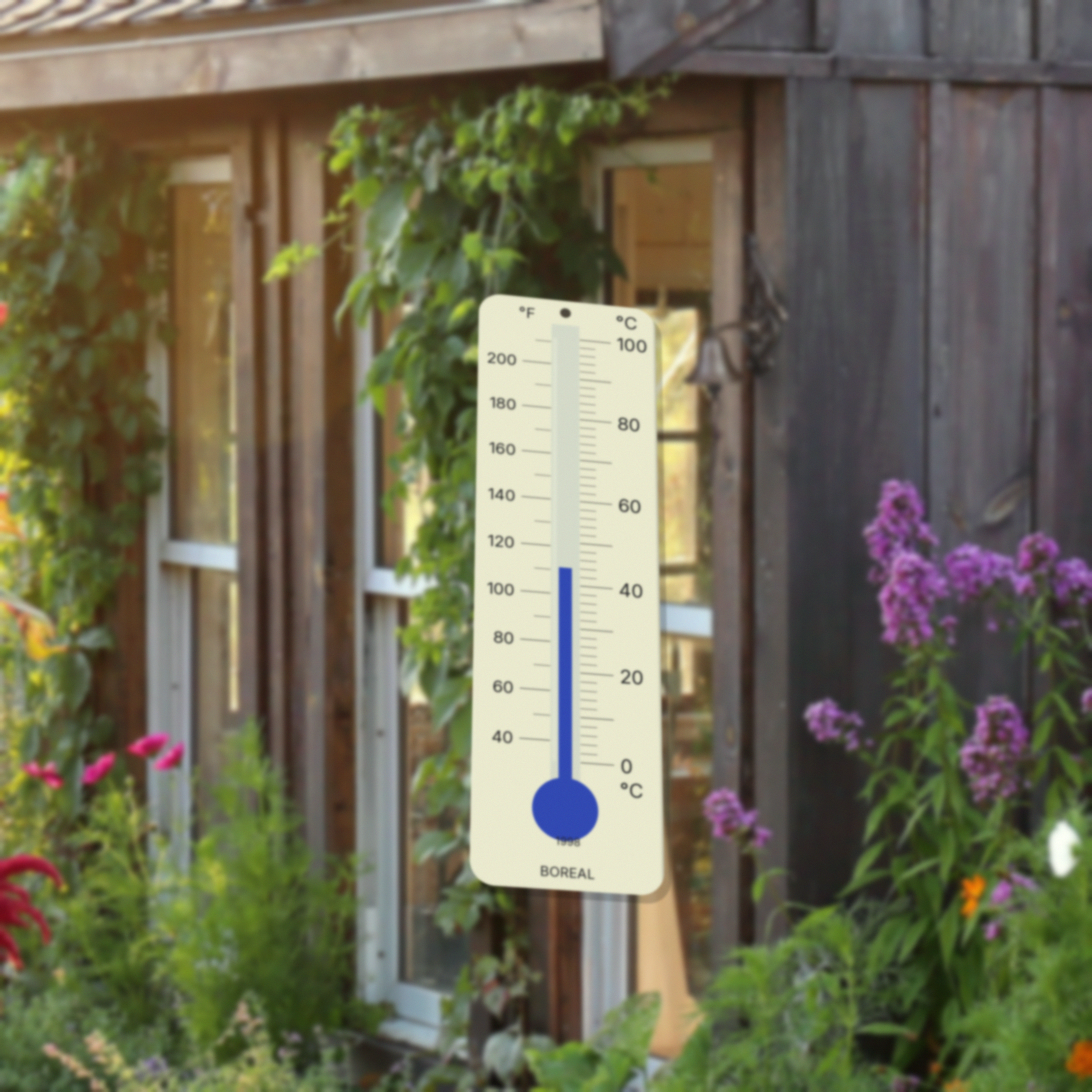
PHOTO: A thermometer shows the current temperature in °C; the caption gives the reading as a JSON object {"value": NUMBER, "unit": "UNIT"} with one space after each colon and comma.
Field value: {"value": 44, "unit": "°C"}
